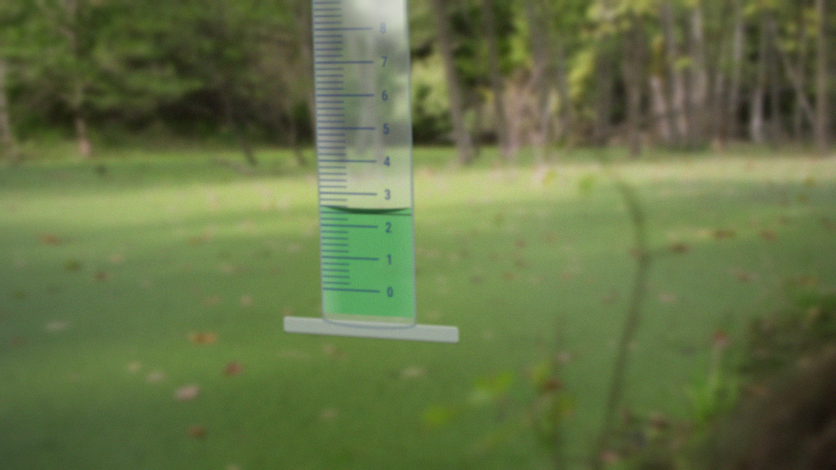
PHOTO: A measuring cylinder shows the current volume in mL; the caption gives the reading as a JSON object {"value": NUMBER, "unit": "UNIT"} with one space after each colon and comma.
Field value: {"value": 2.4, "unit": "mL"}
